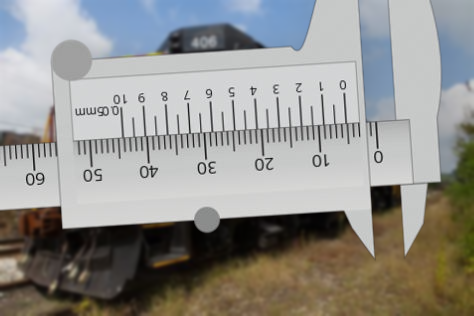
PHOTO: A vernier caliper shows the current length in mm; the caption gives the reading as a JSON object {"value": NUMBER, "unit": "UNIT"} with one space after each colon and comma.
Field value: {"value": 5.2, "unit": "mm"}
